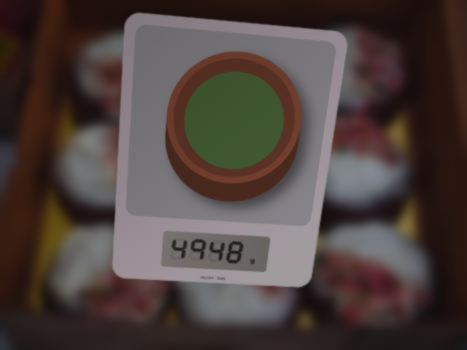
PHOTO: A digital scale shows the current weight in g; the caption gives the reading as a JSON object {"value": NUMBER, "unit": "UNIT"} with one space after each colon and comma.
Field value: {"value": 4948, "unit": "g"}
